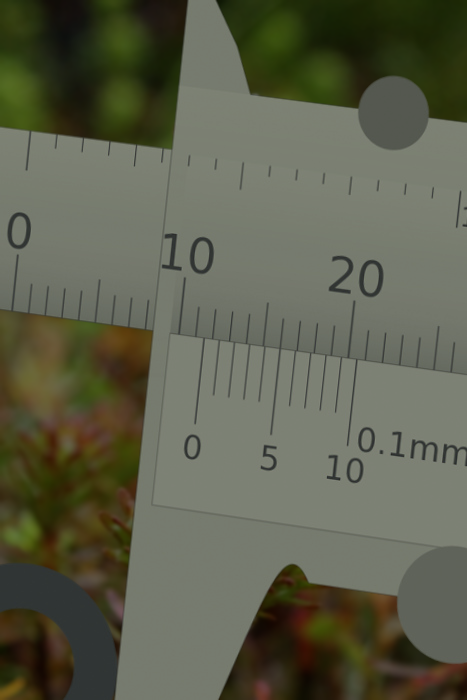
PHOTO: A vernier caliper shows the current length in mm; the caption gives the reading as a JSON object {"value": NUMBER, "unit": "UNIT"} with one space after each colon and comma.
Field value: {"value": 11.5, "unit": "mm"}
